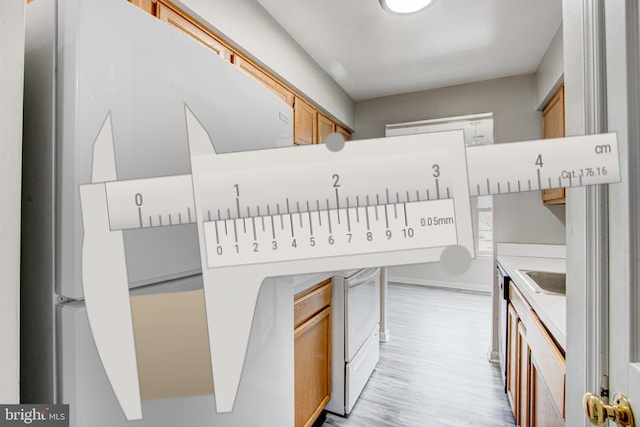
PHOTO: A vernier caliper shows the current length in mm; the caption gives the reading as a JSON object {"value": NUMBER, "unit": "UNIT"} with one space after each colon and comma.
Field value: {"value": 7.6, "unit": "mm"}
